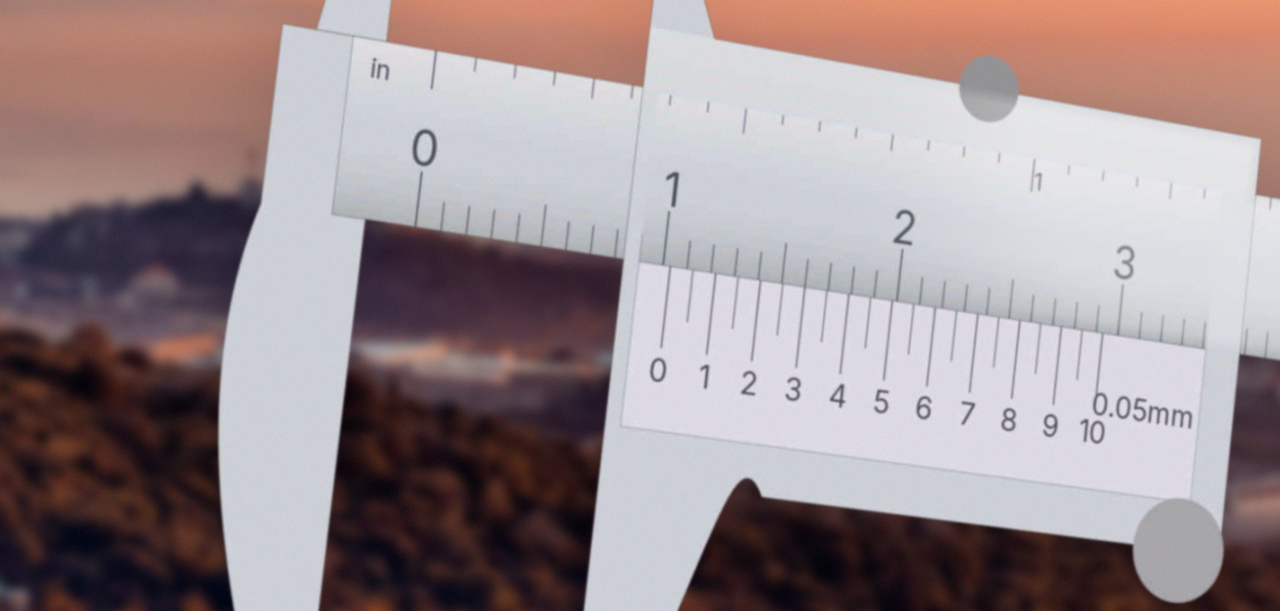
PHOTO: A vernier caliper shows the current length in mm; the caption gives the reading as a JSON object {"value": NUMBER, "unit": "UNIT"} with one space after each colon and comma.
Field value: {"value": 10.3, "unit": "mm"}
